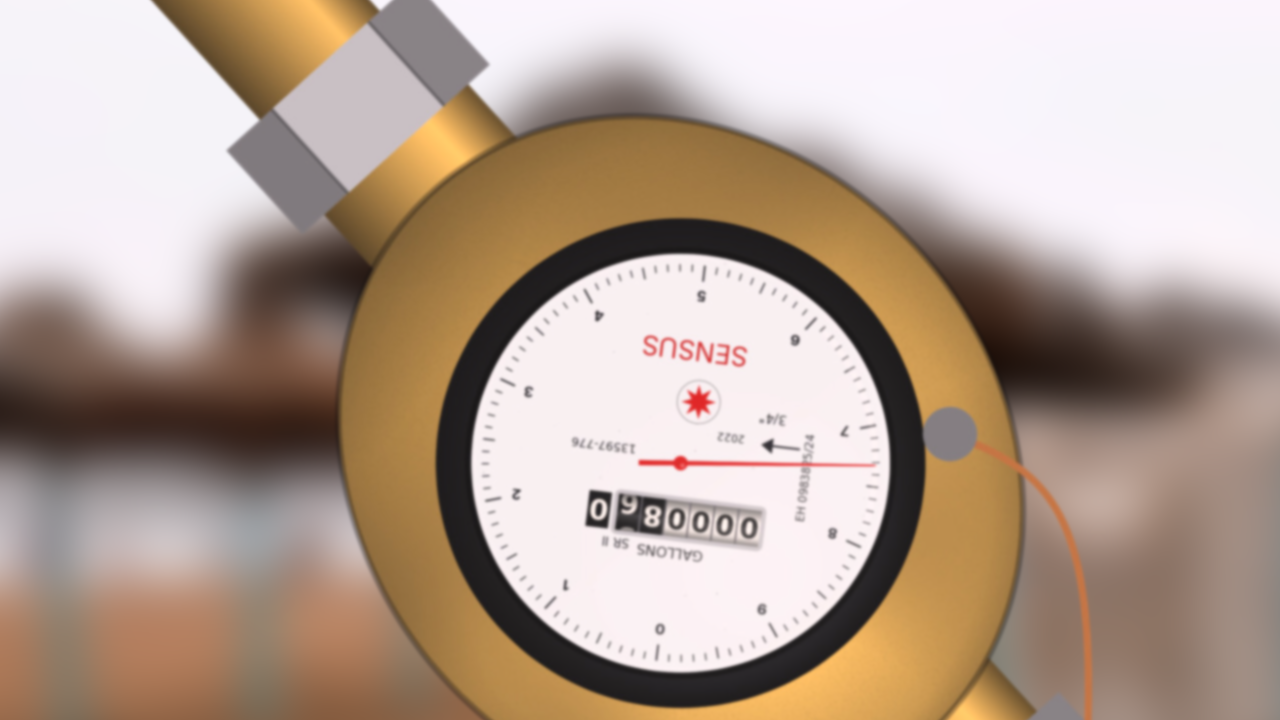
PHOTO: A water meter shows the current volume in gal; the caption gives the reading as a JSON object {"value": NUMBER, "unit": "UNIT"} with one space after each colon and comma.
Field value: {"value": 857.3, "unit": "gal"}
